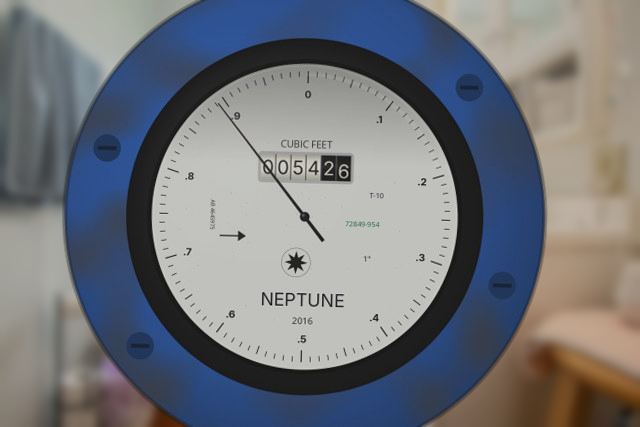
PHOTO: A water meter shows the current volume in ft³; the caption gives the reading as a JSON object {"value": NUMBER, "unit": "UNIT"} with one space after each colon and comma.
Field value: {"value": 5425.89, "unit": "ft³"}
